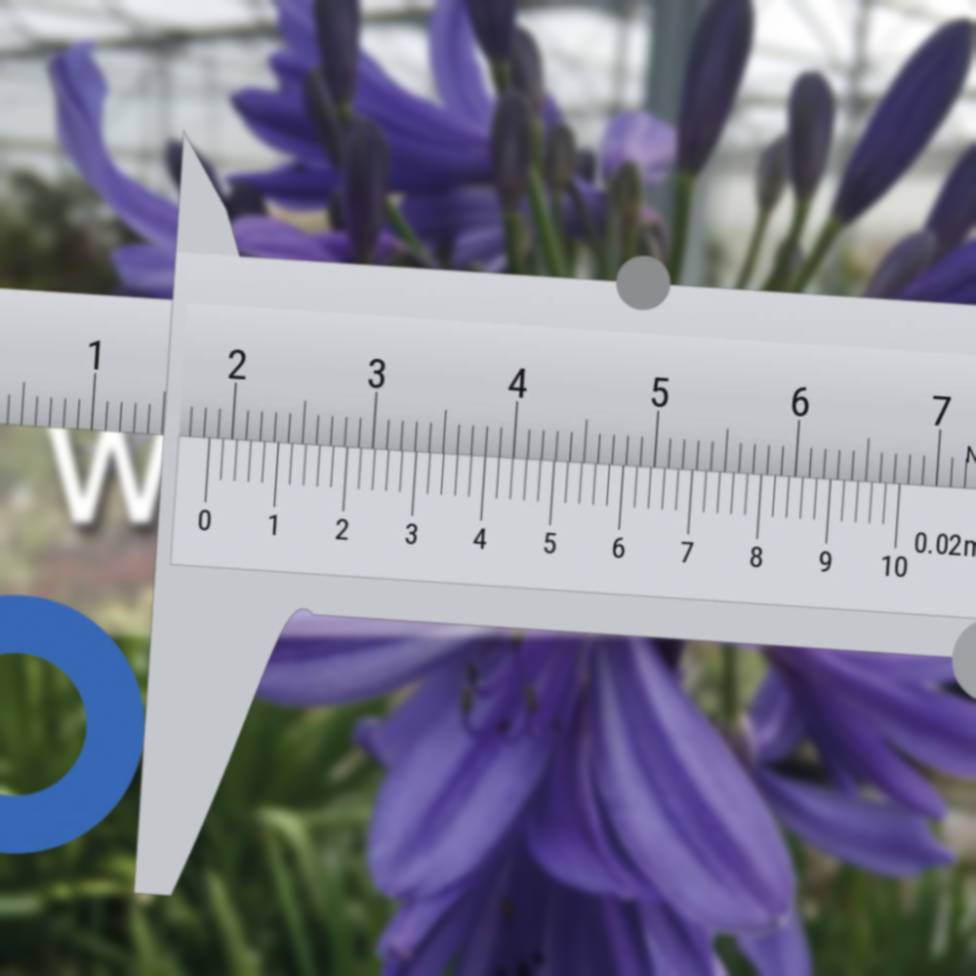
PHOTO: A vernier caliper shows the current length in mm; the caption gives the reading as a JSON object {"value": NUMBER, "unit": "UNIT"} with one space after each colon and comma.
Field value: {"value": 18.4, "unit": "mm"}
